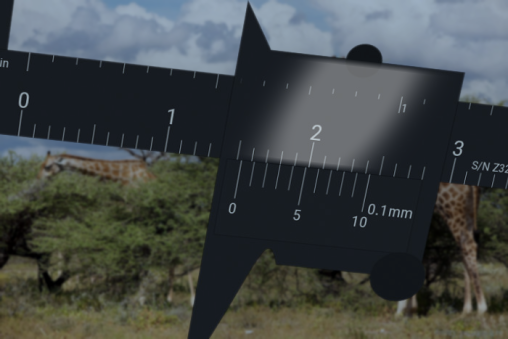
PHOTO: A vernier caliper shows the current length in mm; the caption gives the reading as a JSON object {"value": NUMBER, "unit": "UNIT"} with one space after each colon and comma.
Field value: {"value": 15.3, "unit": "mm"}
